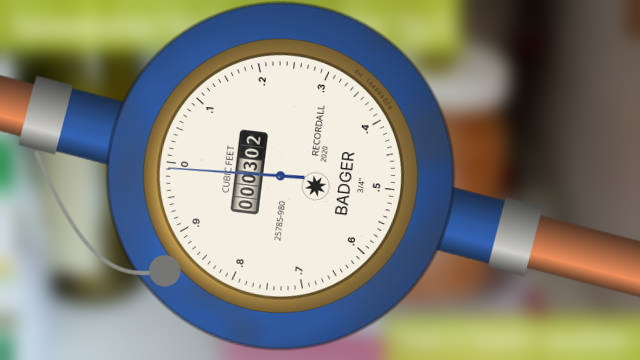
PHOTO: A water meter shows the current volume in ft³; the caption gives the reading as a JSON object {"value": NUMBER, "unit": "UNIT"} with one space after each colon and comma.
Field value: {"value": 301.99, "unit": "ft³"}
